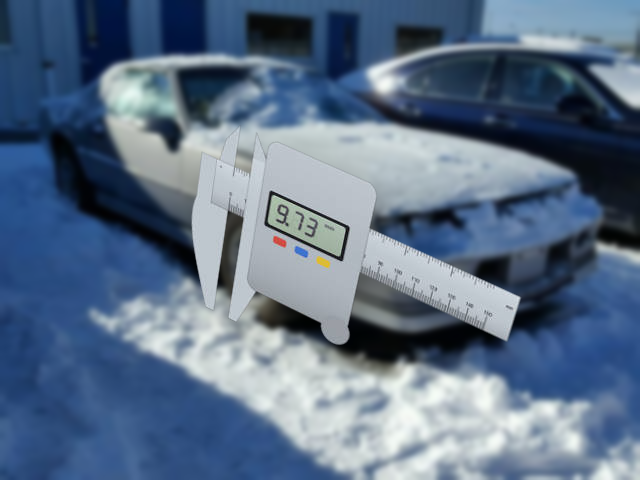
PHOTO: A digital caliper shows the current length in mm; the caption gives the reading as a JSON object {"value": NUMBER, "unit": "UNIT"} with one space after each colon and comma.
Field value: {"value": 9.73, "unit": "mm"}
